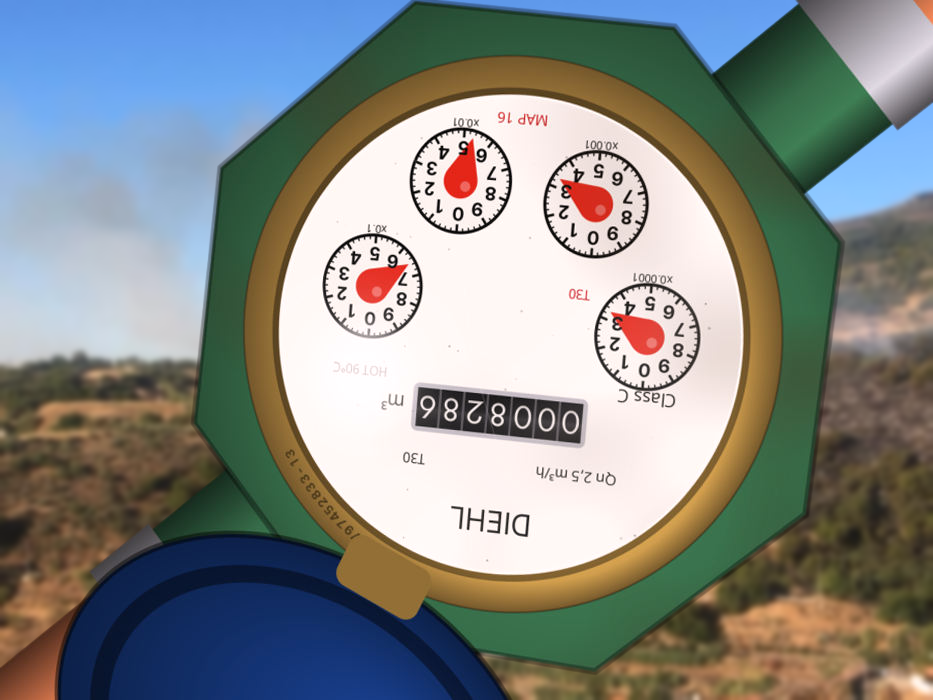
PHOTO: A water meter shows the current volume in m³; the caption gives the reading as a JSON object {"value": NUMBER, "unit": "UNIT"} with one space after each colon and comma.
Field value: {"value": 8286.6533, "unit": "m³"}
